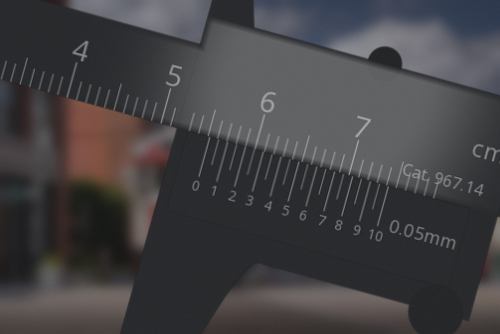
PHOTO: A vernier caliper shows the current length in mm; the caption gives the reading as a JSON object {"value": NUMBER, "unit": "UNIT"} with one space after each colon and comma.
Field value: {"value": 55.2, "unit": "mm"}
